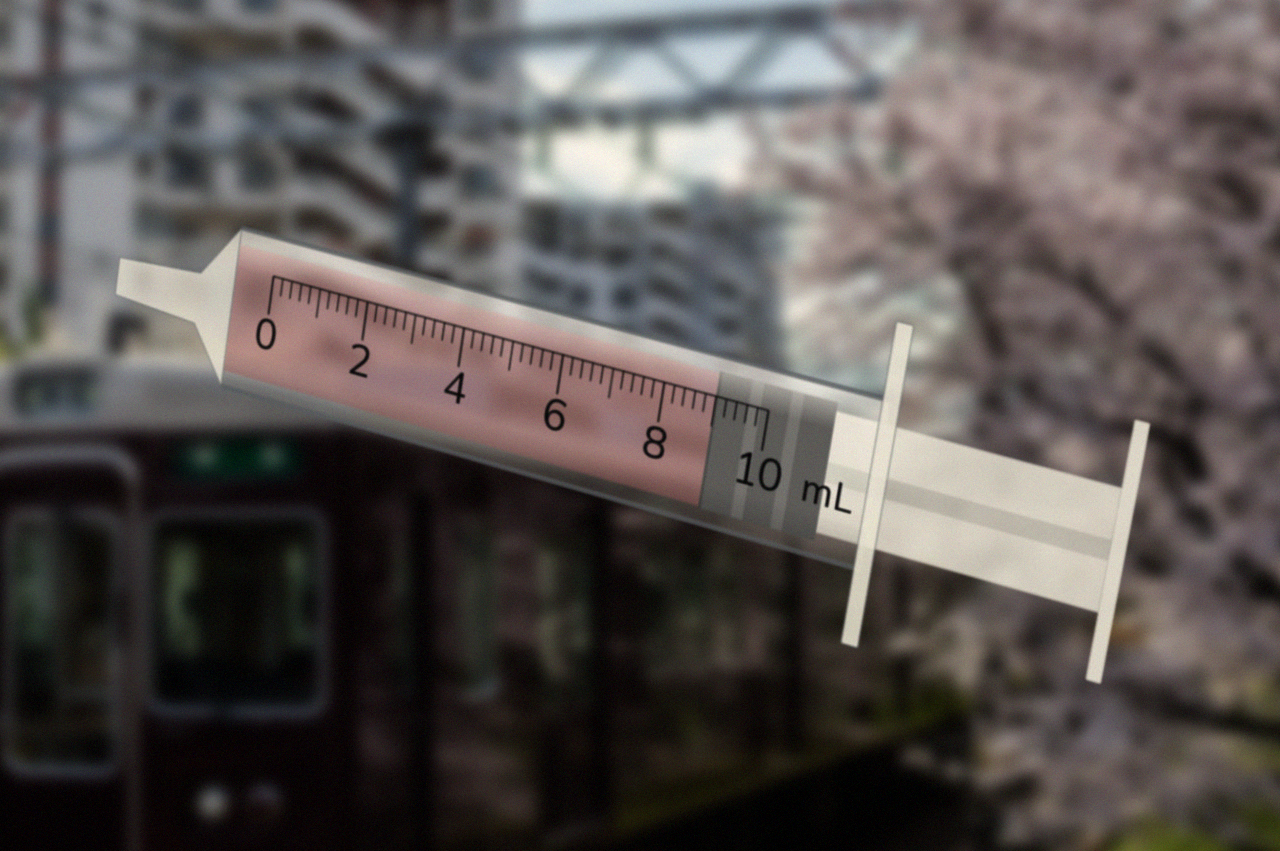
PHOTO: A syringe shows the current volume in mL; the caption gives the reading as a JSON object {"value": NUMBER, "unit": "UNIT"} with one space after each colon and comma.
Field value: {"value": 9, "unit": "mL"}
